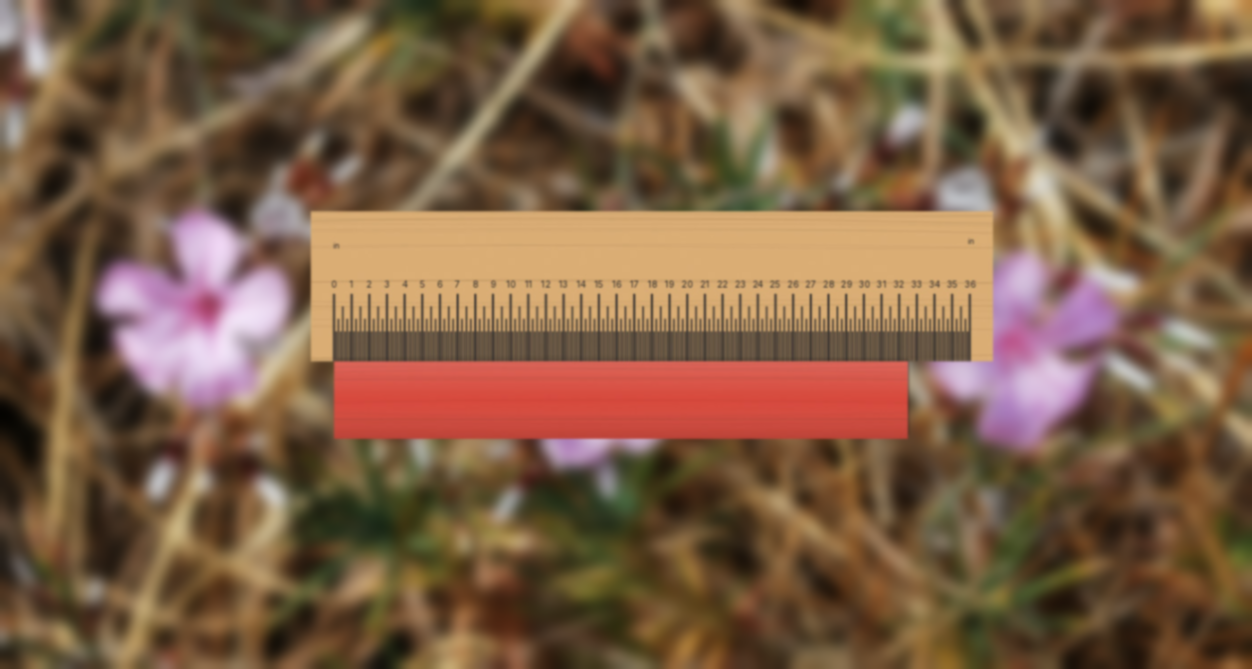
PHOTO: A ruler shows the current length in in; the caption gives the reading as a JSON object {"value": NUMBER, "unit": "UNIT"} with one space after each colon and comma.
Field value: {"value": 32.5, "unit": "in"}
